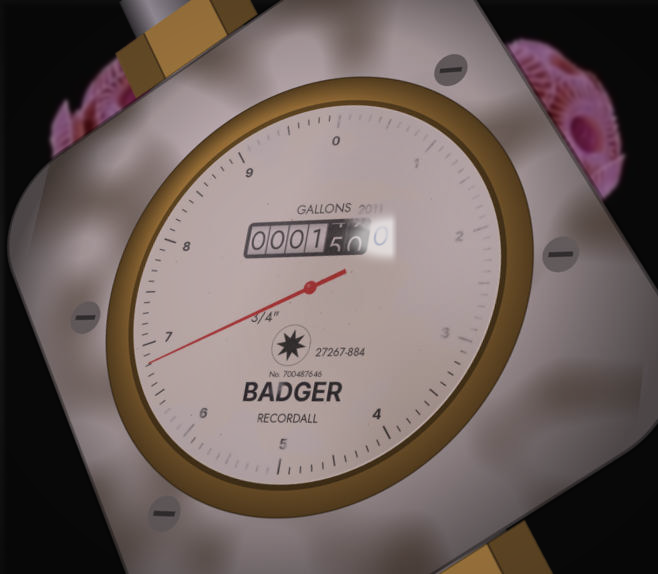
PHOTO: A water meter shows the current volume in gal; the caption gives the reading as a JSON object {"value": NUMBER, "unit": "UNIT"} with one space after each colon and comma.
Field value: {"value": 1496.8, "unit": "gal"}
